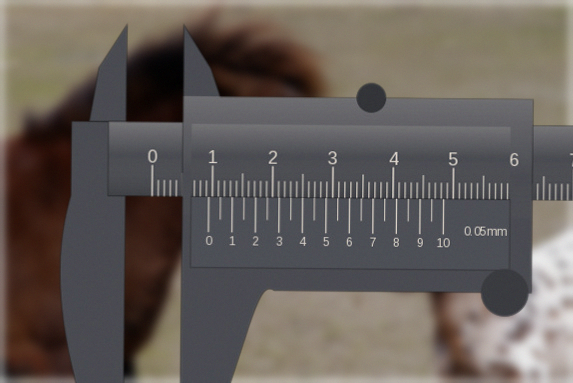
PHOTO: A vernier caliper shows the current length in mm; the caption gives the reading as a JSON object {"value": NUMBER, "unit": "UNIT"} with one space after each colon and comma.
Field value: {"value": 9.4, "unit": "mm"}
